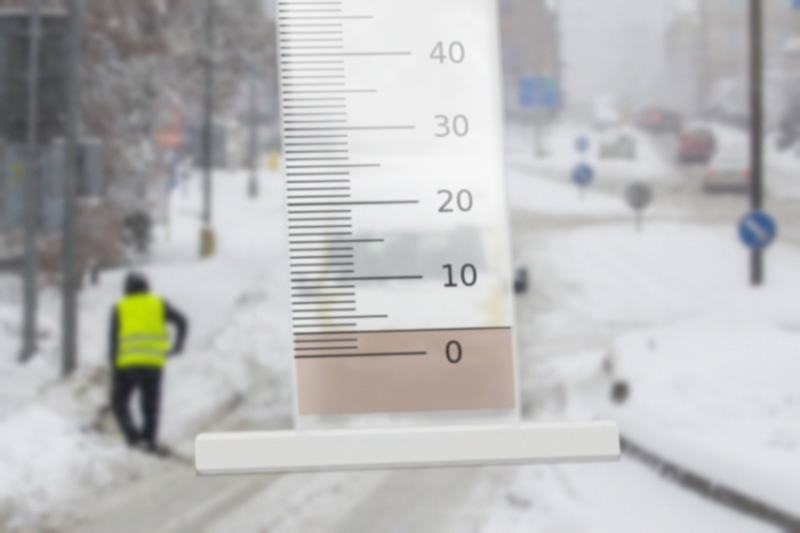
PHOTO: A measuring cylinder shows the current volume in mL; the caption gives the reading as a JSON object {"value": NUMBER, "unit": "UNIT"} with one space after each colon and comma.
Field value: {"value": 3, "unit": "mL"}
